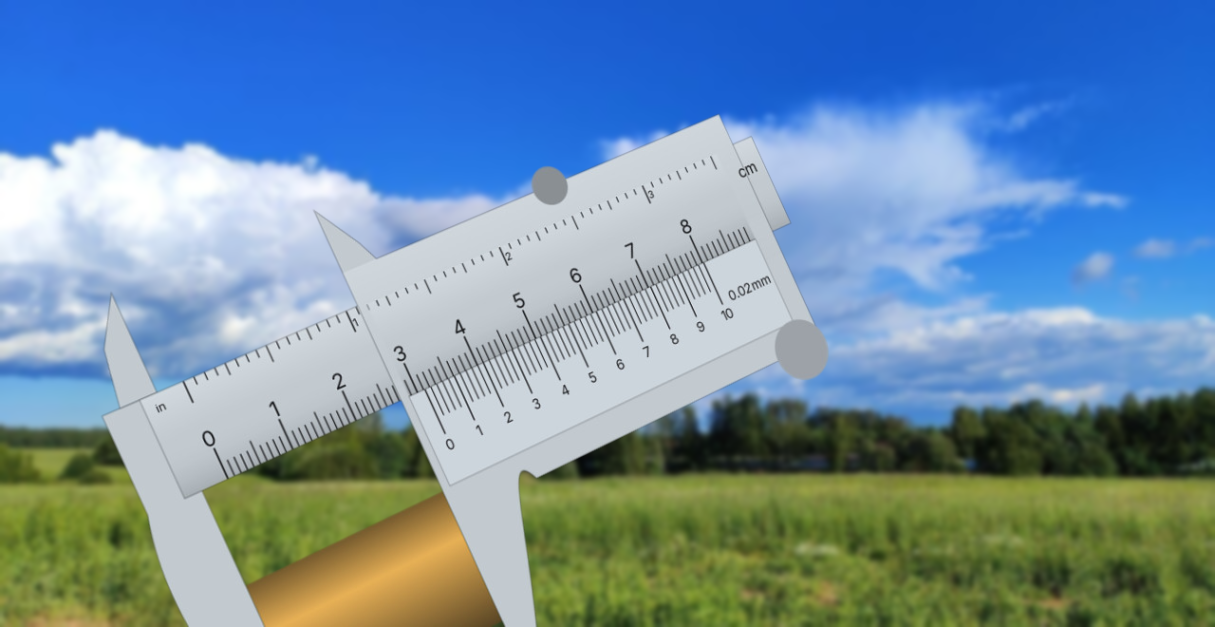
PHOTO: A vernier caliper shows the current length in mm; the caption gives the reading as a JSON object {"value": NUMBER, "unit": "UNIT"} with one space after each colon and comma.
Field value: {"value": 31.2, "unit": "mm"}
